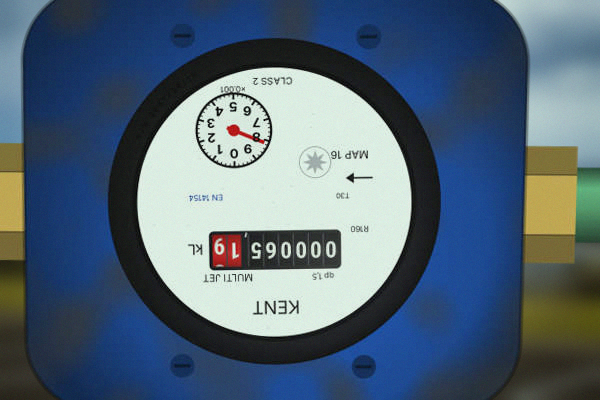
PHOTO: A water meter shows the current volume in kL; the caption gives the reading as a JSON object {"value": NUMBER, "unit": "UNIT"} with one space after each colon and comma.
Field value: {"value": 65.188, "unit": "kL"}
